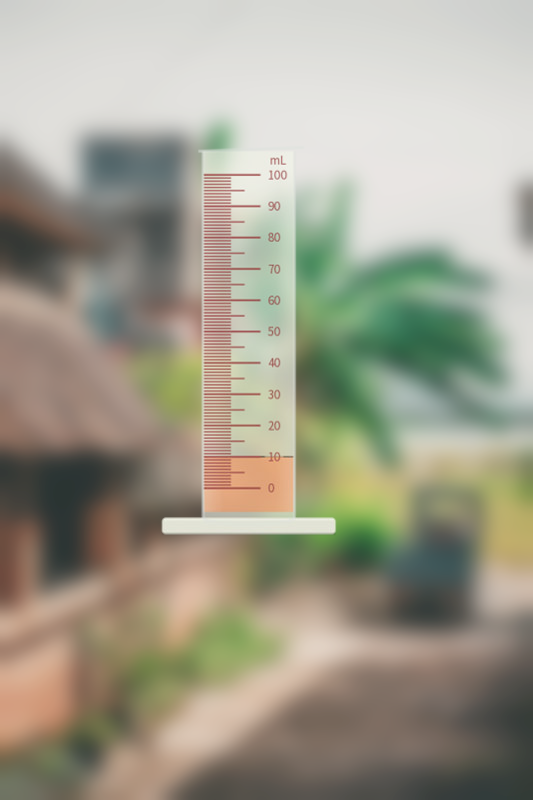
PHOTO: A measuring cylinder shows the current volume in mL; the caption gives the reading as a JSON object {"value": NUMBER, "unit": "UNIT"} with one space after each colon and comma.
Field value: {"value": 10, "unit": "mL"}
